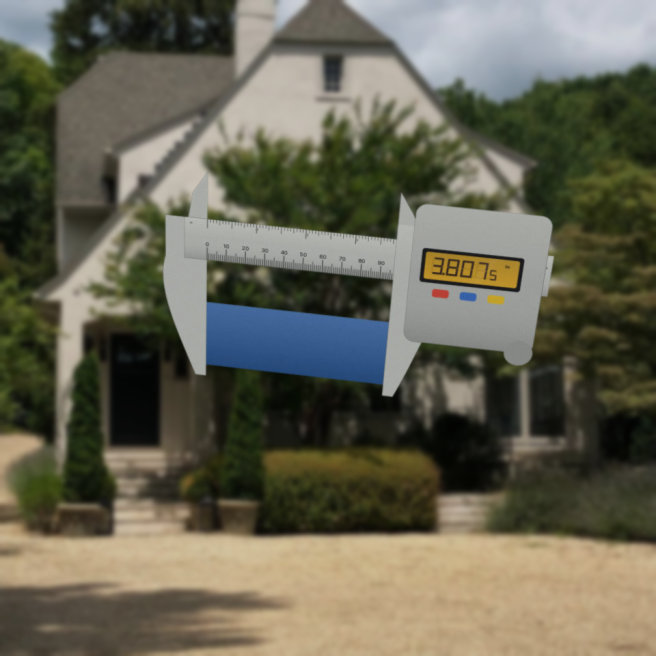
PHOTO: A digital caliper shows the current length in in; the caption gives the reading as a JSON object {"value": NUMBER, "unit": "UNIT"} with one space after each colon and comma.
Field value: {"value": 3.8075, "unit": "in"}
